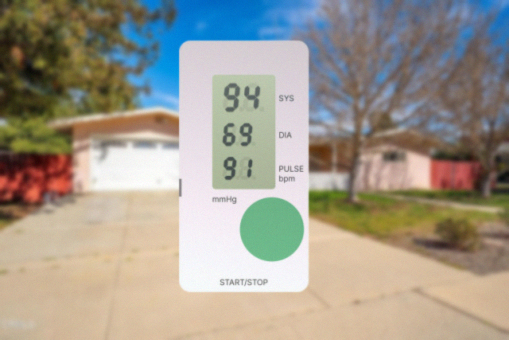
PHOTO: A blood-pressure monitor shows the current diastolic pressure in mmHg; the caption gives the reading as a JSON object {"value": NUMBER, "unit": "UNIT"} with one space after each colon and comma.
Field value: {"value": 69, "unit": "mmHg"}
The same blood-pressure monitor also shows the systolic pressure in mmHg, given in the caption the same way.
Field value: {"value": 94, "unit": "mmHg"}
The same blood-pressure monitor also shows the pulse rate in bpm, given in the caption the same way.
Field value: {"value": 91, "unit": "bpm"}
